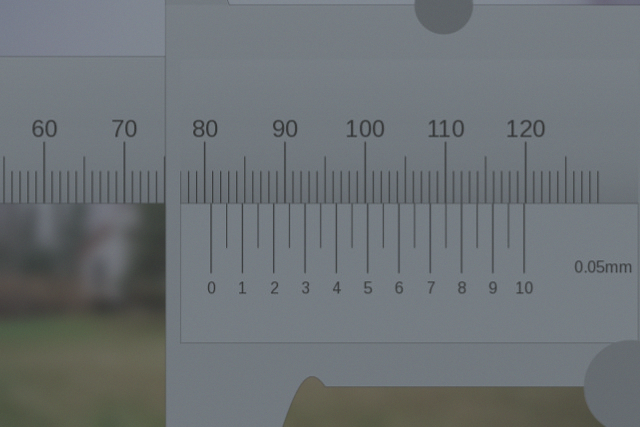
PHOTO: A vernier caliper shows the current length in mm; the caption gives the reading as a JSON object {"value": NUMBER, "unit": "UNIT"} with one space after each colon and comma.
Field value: {"value": 80.8, "unit": "mm"}
